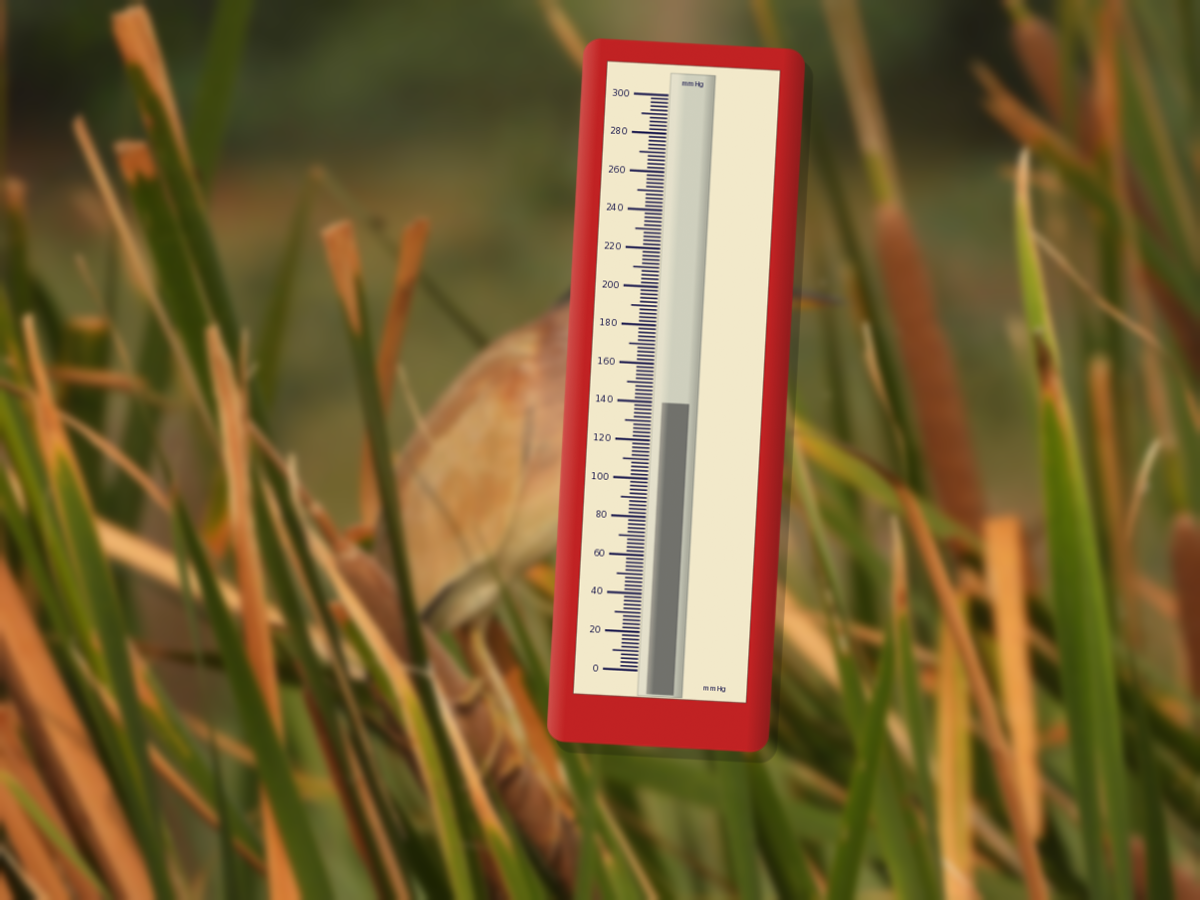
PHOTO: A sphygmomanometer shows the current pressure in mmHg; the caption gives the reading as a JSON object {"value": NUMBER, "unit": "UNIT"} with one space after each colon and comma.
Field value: {"value": 140, "unit": "mmHg"}
